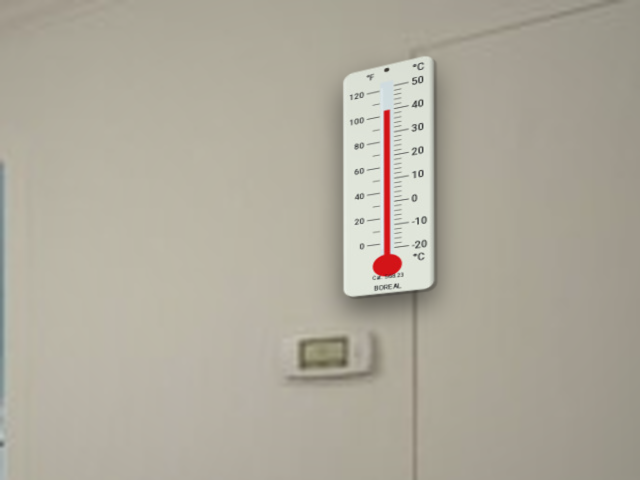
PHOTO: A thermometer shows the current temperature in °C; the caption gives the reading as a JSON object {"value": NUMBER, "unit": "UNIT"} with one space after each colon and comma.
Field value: {"value": 40, "unit": "°C"}
